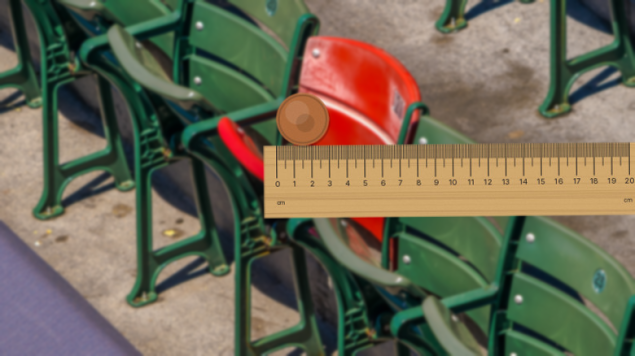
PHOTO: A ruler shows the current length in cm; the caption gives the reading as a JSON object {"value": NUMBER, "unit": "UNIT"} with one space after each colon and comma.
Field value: {"value": 3, "unit": "cm"}
